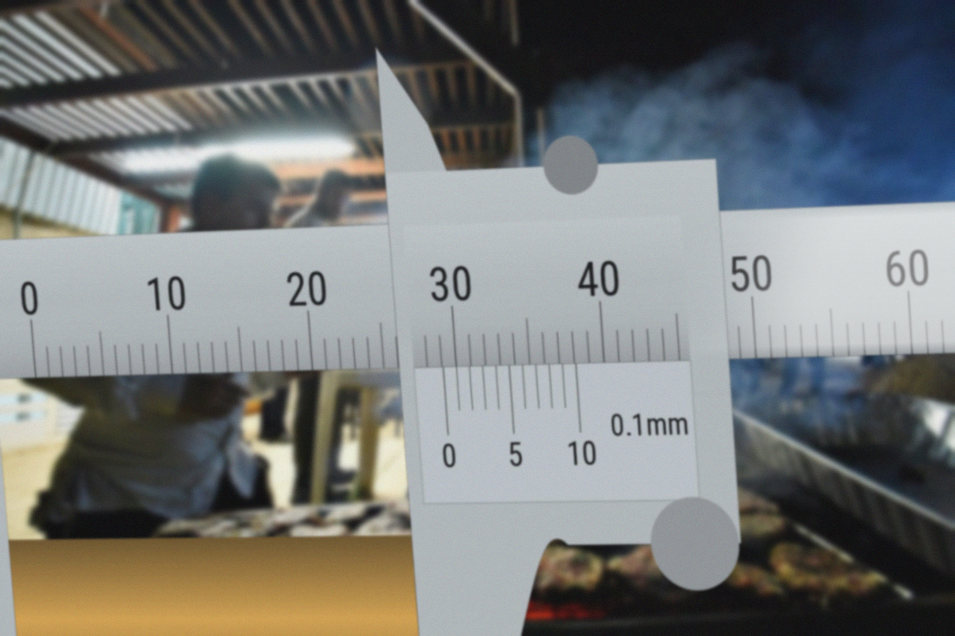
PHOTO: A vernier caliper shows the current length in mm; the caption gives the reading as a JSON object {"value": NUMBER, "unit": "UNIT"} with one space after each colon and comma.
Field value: {"value": 29.1, "unit": "mm"}
